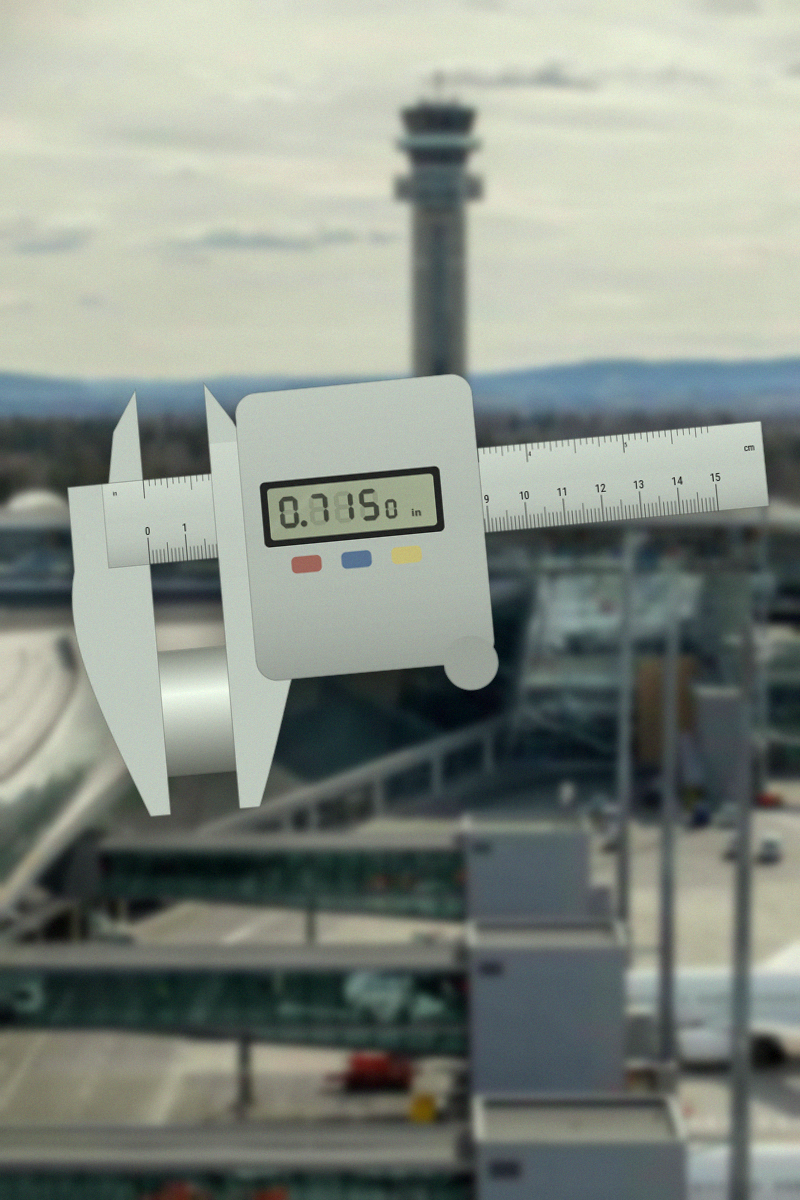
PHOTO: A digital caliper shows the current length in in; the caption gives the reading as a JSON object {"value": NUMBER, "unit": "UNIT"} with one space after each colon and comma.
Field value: {"value": 0.7150, "unit": "in"}
